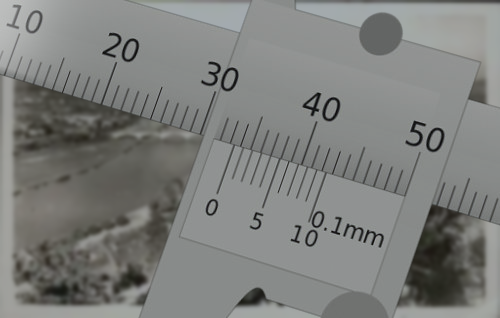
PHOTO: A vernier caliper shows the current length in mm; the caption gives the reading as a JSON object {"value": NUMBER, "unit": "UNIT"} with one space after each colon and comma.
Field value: {"value": 33.4, "unit": "mm"}
